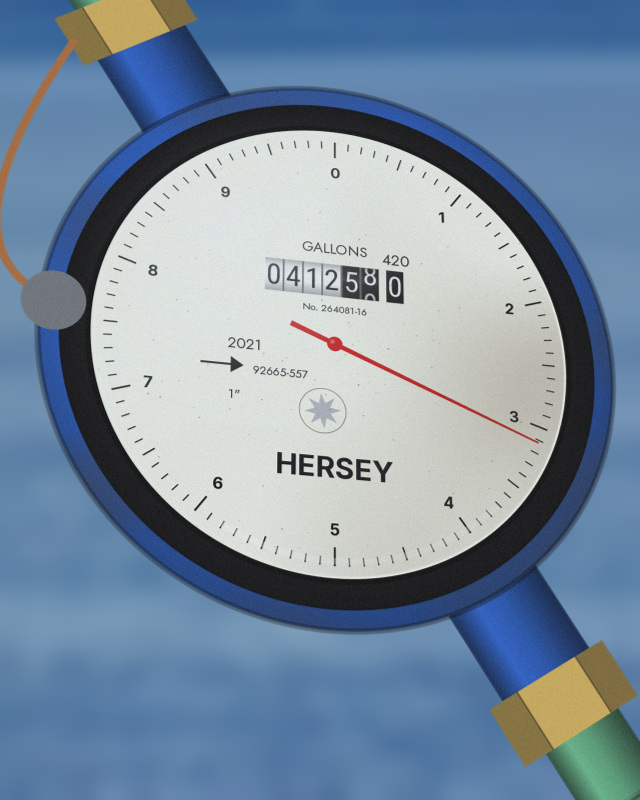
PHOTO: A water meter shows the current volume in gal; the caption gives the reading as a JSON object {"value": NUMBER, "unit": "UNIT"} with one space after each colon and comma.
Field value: {"value": 412583.1, "unit": "gal"}
